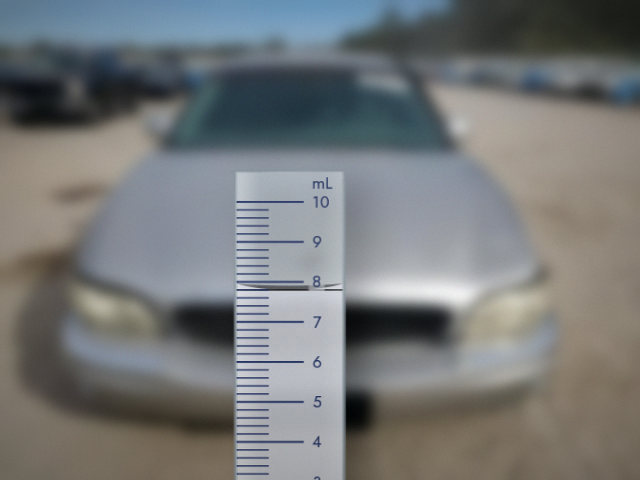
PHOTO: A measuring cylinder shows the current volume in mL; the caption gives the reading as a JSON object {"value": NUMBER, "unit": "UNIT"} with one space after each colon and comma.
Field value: {"value": 7.8, "unit": "mL"}
